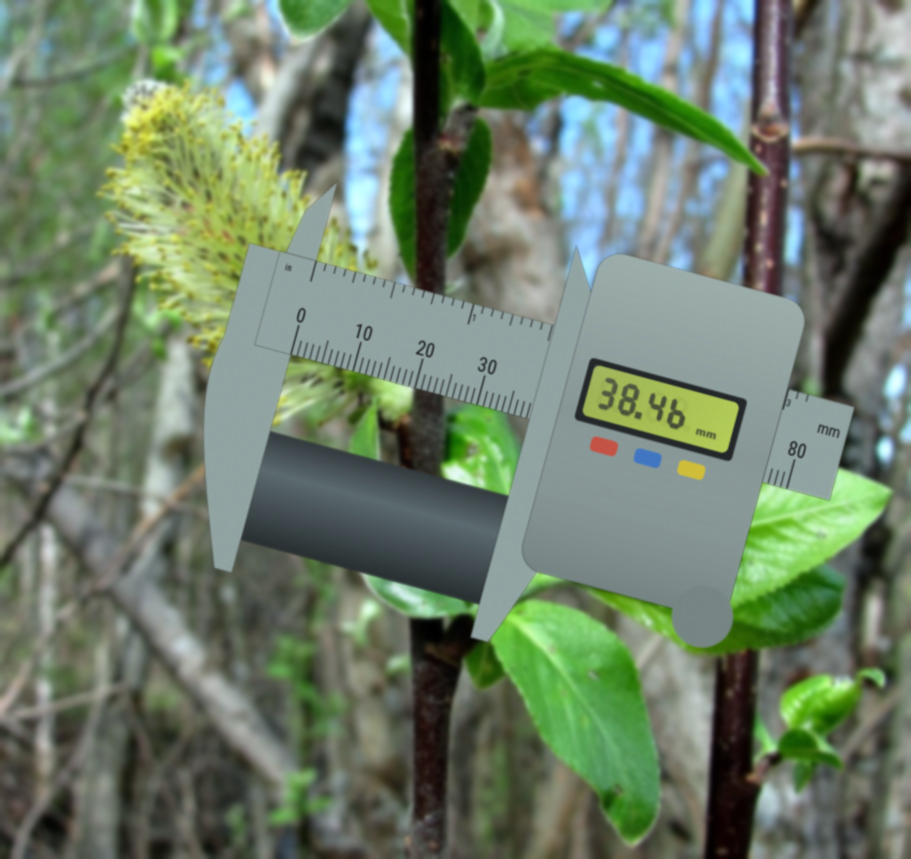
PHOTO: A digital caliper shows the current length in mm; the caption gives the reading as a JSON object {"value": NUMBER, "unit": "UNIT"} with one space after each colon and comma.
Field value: {"value": 38.46, "unit": "mm"}
